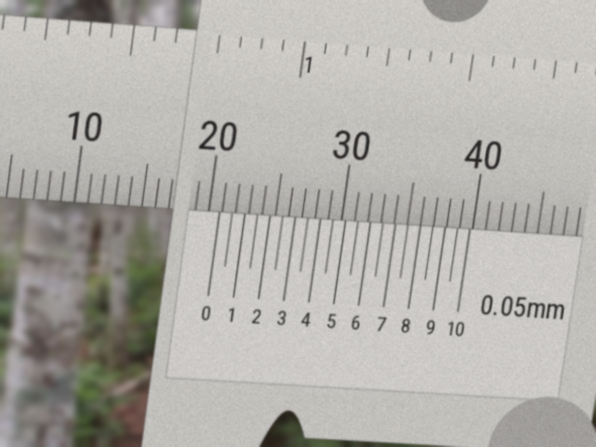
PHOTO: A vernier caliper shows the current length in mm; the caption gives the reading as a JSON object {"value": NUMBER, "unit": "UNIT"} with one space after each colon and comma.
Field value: {"value": 20.8, "unit": "mm"}
